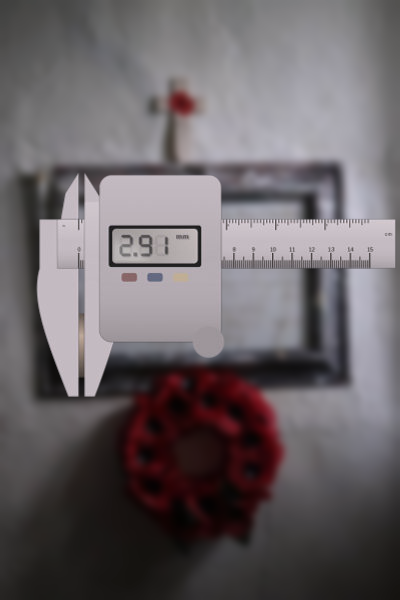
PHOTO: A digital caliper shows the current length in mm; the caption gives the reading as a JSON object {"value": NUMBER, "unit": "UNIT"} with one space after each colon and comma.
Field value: {"value": 2.91, "unit": "mm"}
